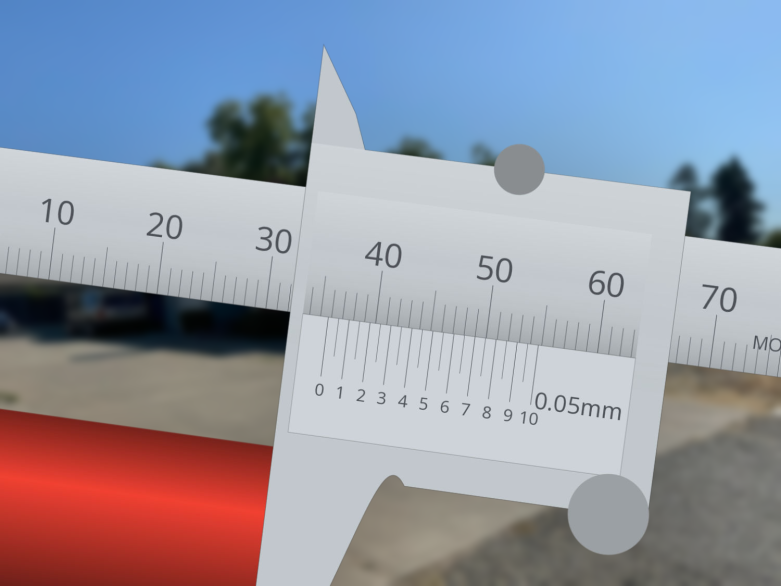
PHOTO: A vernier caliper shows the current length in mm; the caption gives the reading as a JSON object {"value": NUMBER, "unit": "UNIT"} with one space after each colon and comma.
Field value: {"value": 35.7, "unit": "mm"}
